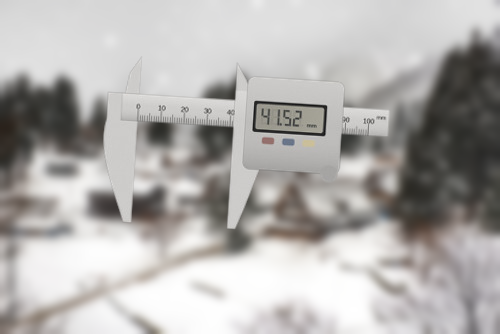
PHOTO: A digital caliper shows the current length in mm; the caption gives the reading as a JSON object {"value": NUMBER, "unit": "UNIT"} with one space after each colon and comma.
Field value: {"value": 41.52, "unit": "mm"}
